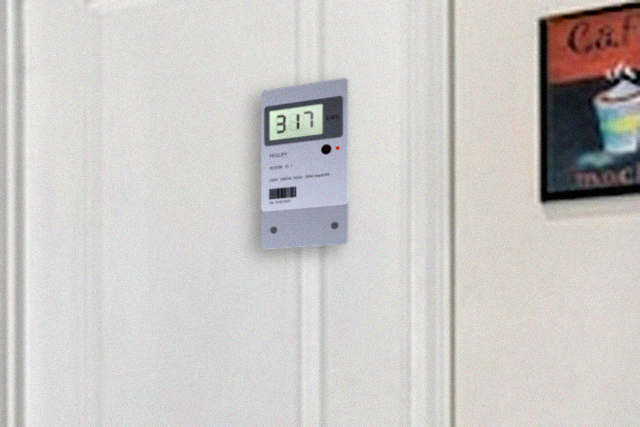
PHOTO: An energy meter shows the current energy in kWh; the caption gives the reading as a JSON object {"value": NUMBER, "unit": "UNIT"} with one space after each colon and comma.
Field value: {"value": 317, "unit": "kWh"}
